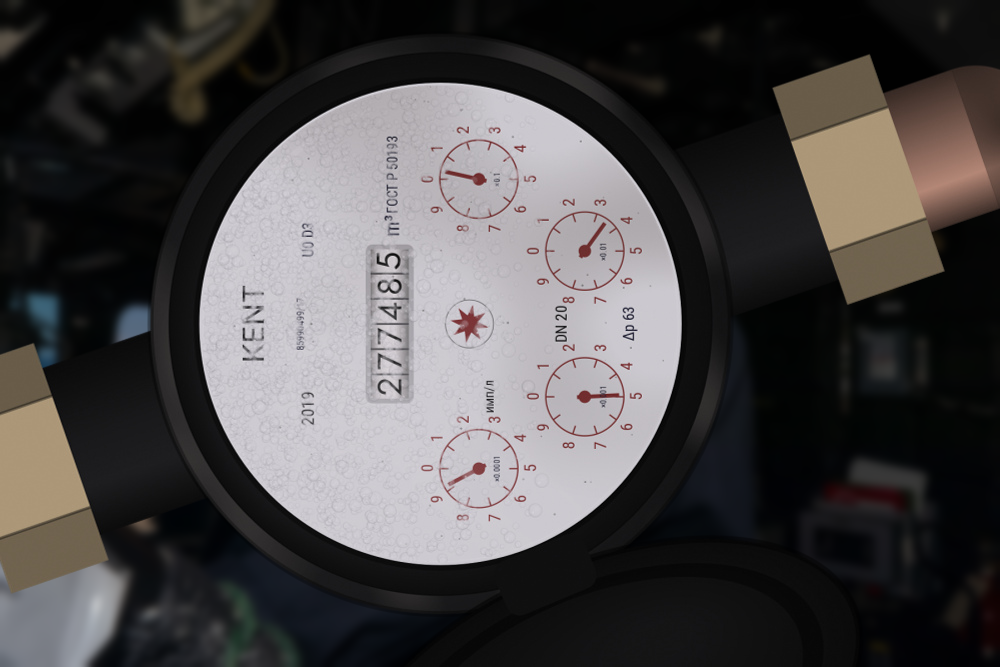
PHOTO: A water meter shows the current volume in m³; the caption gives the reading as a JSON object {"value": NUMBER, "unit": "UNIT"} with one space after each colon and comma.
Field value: {"value": 277485.0349, "unit": "m³"}
